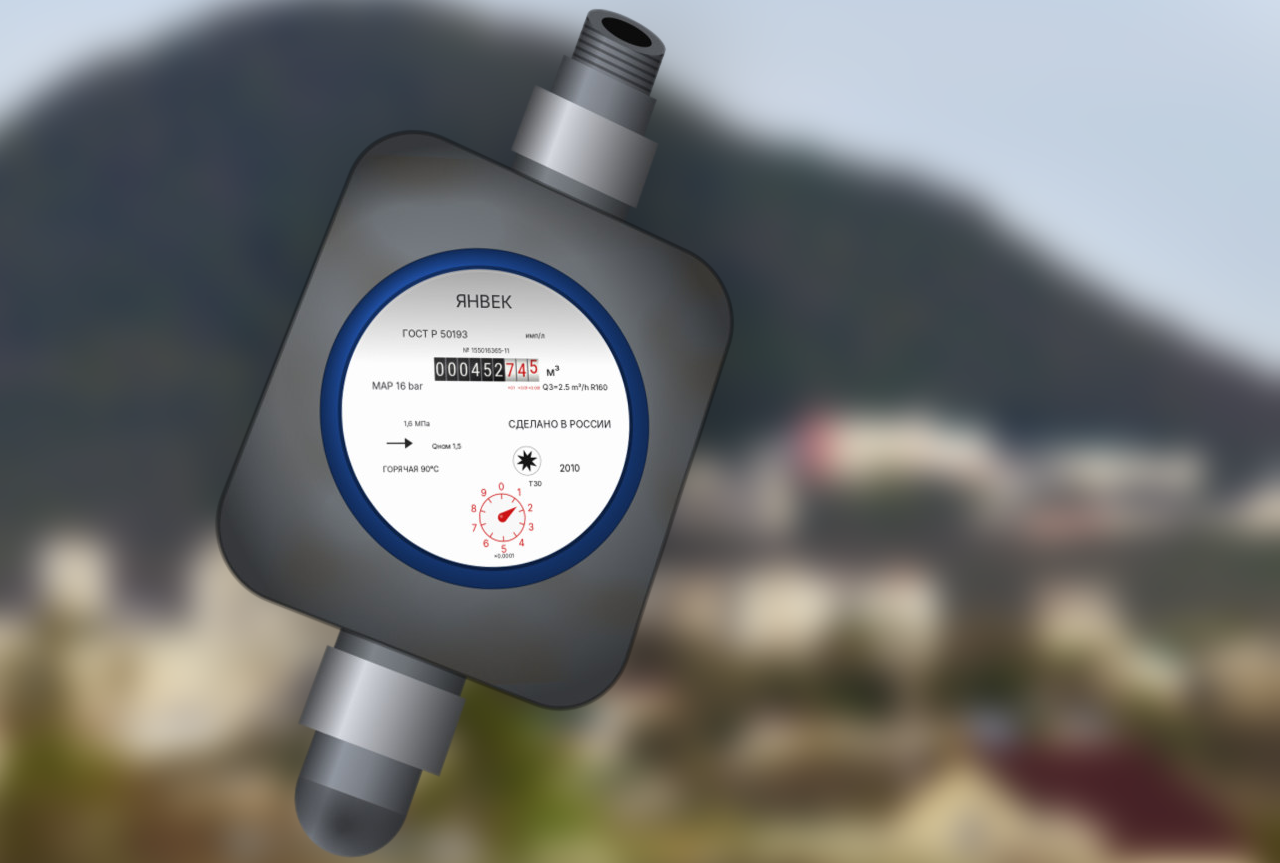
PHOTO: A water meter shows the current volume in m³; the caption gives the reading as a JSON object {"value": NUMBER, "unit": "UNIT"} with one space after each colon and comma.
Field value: {"value": 452.7451, "unit": "m³"}
